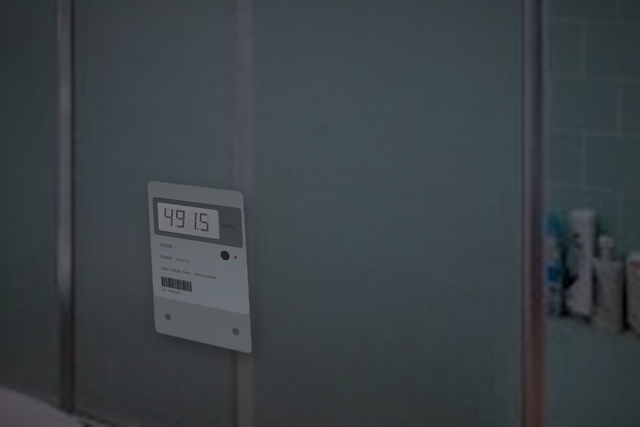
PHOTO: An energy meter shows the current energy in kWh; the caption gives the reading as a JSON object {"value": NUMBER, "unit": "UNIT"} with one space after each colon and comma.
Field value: {"value": 491.5, "unit": "kWh"}
